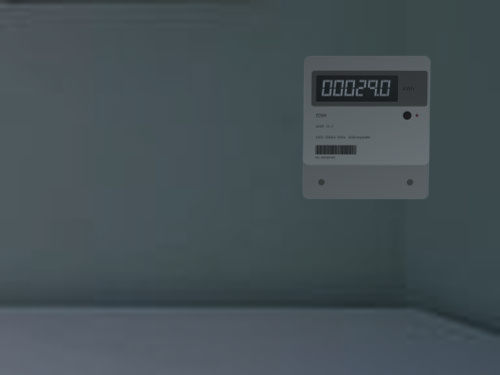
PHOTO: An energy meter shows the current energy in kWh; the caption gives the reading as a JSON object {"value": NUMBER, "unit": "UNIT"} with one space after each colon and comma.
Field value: {"value": 29.0, "unit": "kWh"}
